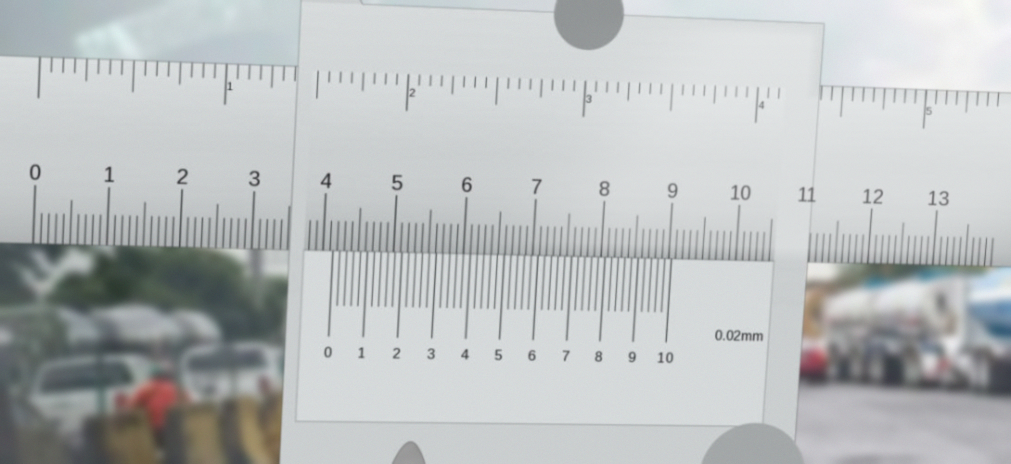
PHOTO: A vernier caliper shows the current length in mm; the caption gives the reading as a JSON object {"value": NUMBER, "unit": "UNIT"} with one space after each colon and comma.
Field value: {"value": 41.4, "unit": "mm"}
